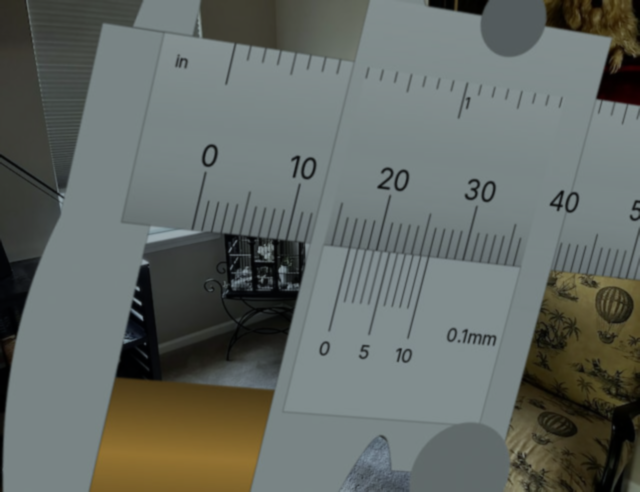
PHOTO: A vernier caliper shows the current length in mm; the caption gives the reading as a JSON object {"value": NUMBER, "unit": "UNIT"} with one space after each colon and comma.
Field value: {"value": 17.0, "unit": "mm"}
